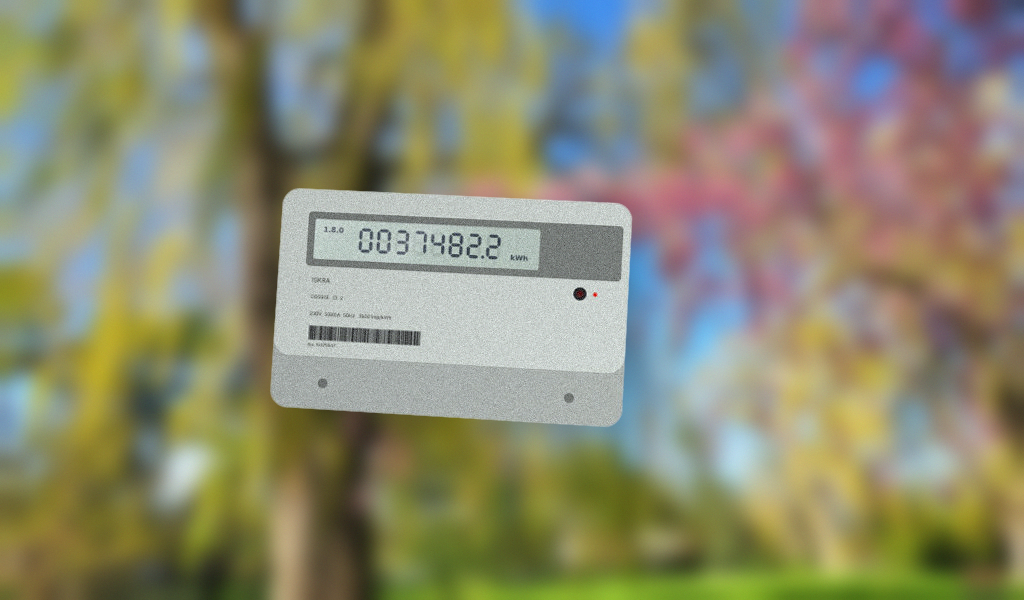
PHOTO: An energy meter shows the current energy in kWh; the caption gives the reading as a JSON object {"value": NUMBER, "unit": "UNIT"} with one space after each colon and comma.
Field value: {"value": 37482.2, "unit": "kWh"}
